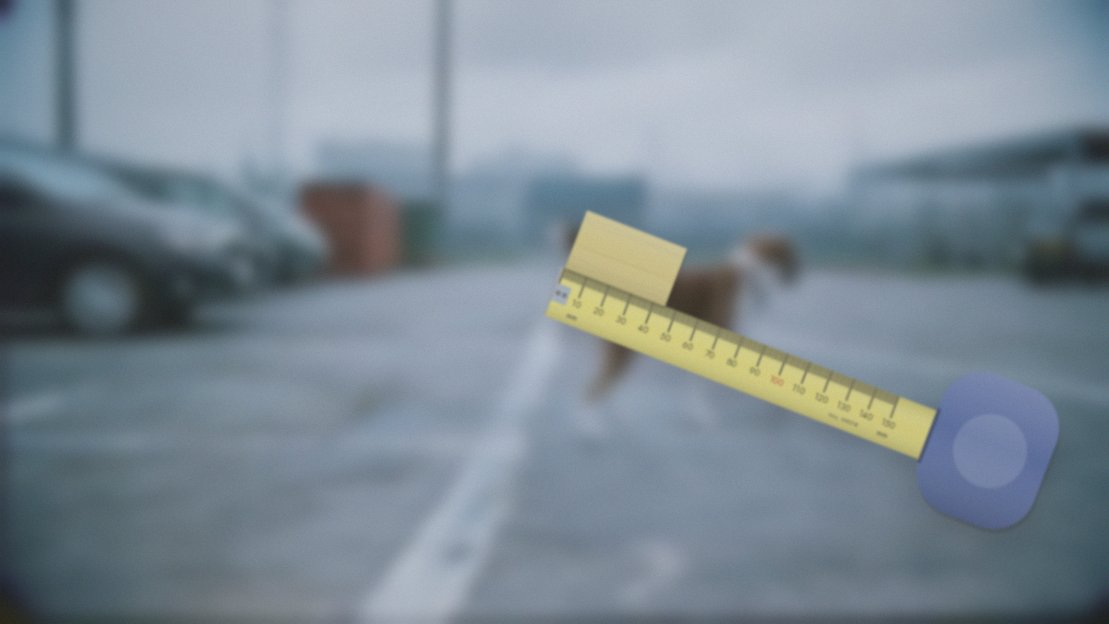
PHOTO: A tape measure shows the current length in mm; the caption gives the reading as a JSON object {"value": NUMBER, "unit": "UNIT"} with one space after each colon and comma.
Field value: {"value": 45, "unit": "mm"}
